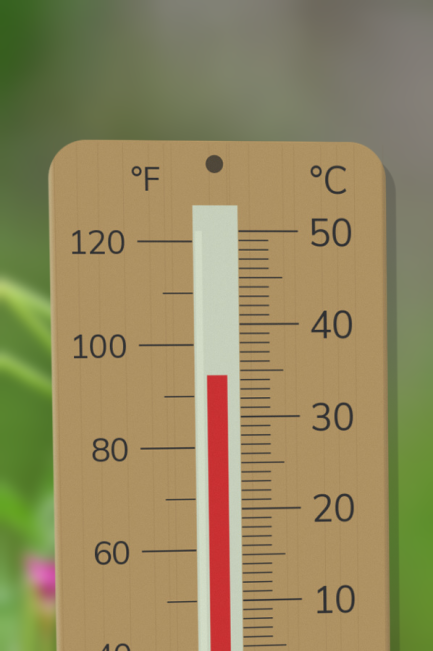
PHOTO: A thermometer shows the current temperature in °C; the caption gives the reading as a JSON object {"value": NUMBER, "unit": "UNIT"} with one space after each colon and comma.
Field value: {"value": 34.5, "unit": "°C"}
